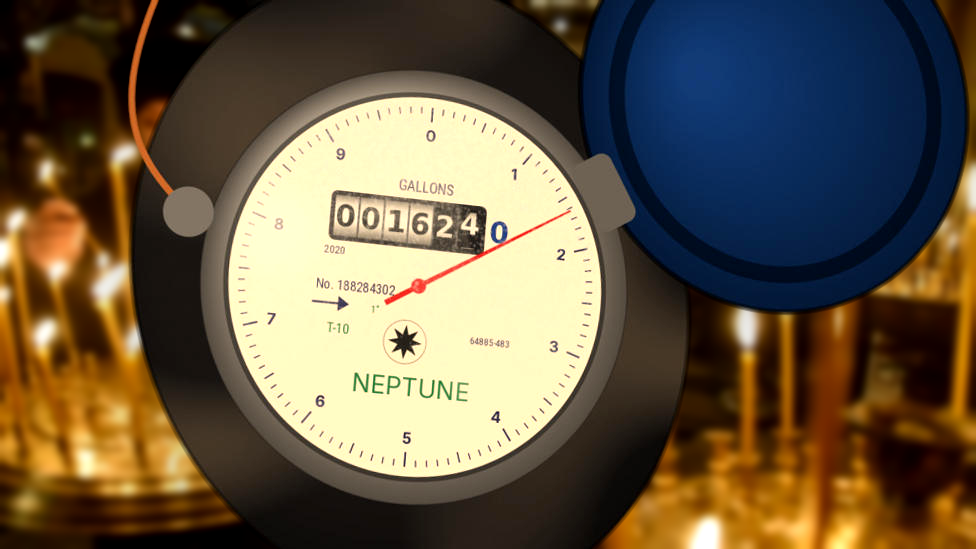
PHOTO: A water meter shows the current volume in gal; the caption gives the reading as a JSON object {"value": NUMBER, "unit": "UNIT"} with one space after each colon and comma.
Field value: {"value": 16241.6, "unit": "gal"}
